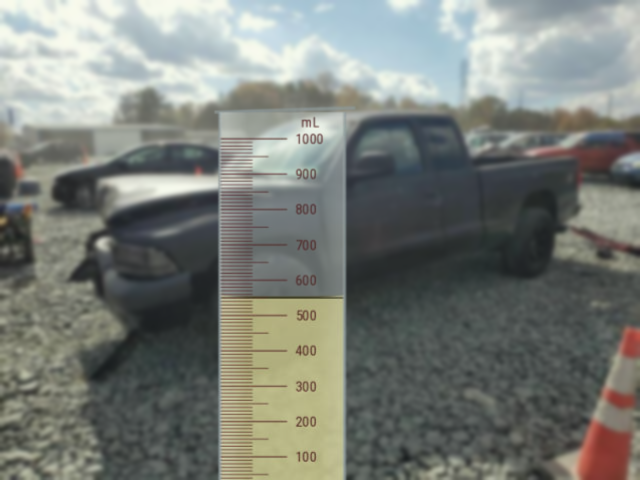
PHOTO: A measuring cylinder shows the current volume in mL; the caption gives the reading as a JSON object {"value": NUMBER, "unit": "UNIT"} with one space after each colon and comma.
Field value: {"value": 550, "unit": "mL"}
